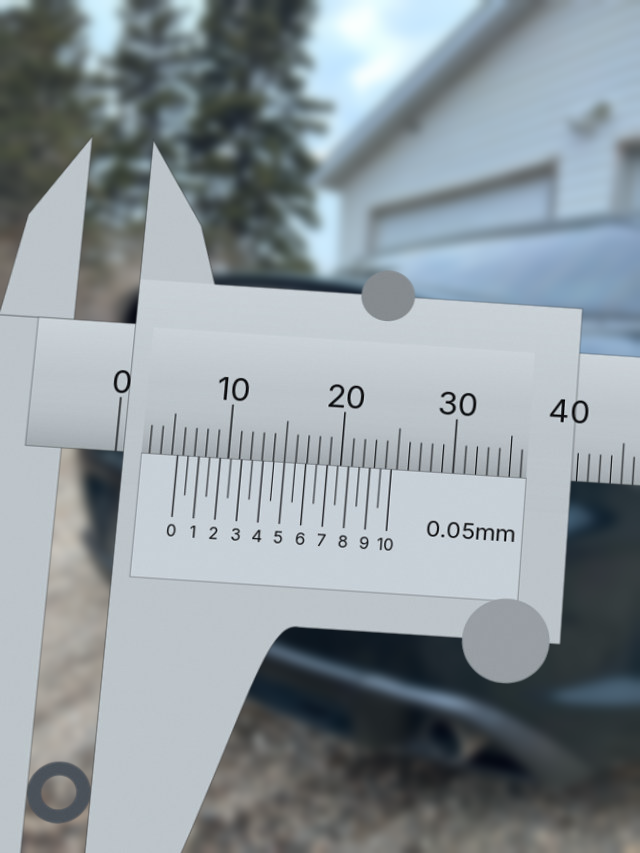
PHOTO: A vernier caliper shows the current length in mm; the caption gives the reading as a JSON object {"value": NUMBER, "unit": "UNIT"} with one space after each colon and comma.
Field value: {"value": 5.5, "unit": "mm"}
